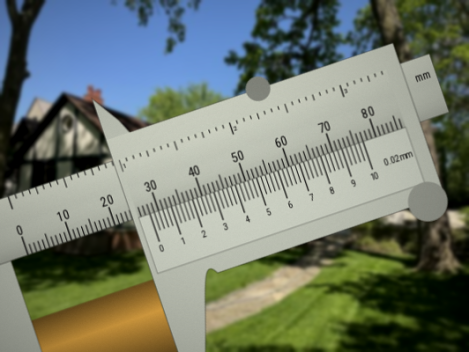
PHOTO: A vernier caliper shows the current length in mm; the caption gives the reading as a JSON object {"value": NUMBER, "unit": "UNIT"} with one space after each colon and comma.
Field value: {"value": 28.0, "unit": "mm"}
